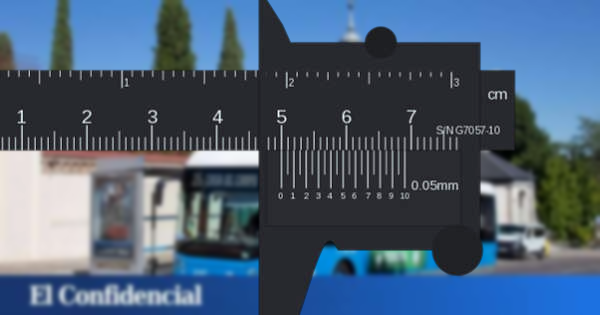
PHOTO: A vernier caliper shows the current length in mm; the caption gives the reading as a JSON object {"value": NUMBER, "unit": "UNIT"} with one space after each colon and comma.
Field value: {"value": 50.0, "unit": "mm"}
